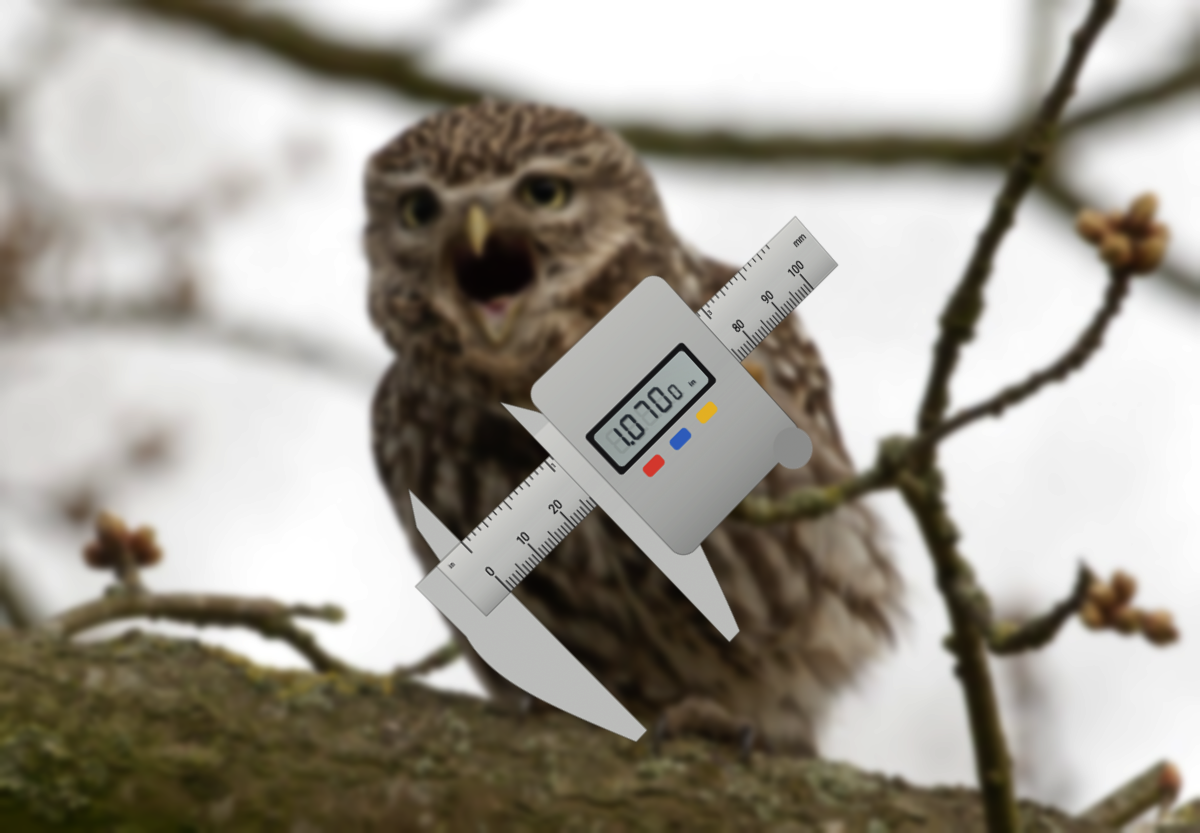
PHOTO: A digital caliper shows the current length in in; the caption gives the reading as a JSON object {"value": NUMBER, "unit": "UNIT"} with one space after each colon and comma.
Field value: {"value": 1.0700, "unit": "in"}
